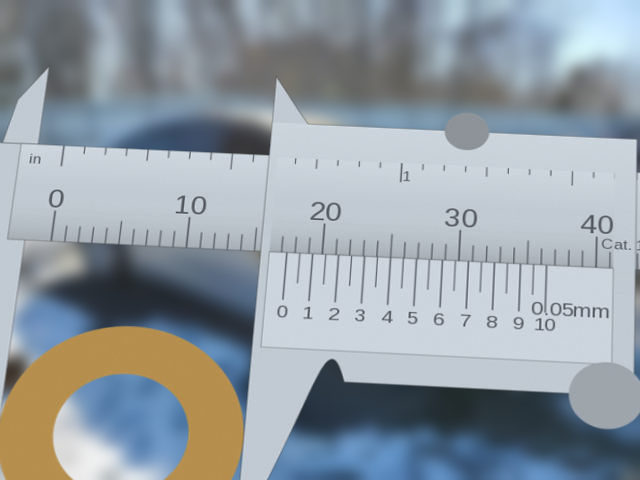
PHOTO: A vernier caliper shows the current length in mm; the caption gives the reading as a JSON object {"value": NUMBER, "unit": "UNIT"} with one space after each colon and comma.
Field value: {"value": 17.4, "unit": "mm"}
